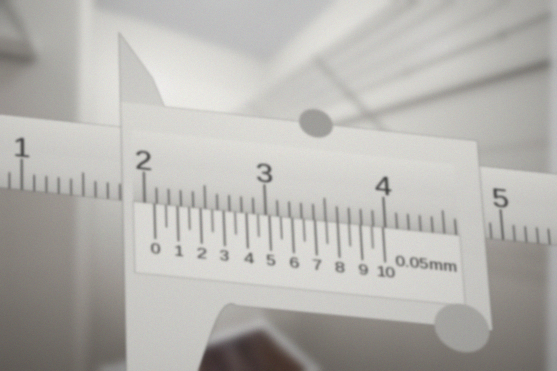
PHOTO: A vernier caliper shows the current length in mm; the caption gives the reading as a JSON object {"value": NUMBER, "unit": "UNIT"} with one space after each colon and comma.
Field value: {"value": 20.8, "unit": "mm"}
